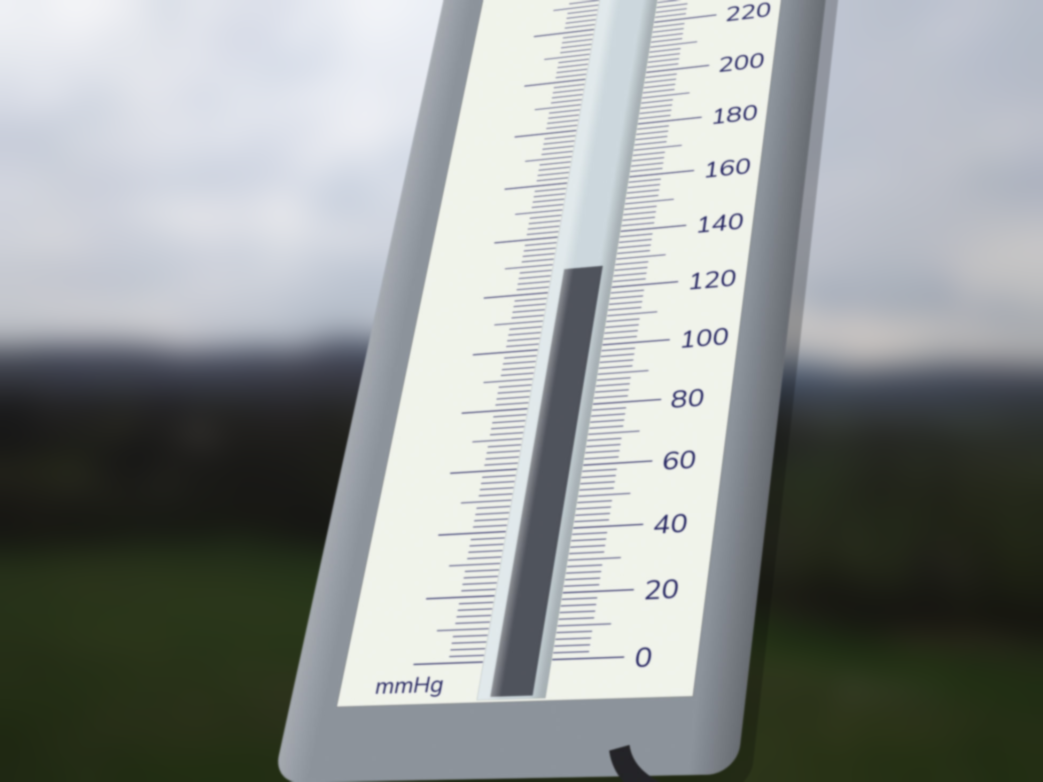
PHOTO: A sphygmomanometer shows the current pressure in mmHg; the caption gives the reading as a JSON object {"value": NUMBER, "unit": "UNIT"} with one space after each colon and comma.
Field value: {"value": 128, "unit": "mmHg"}
